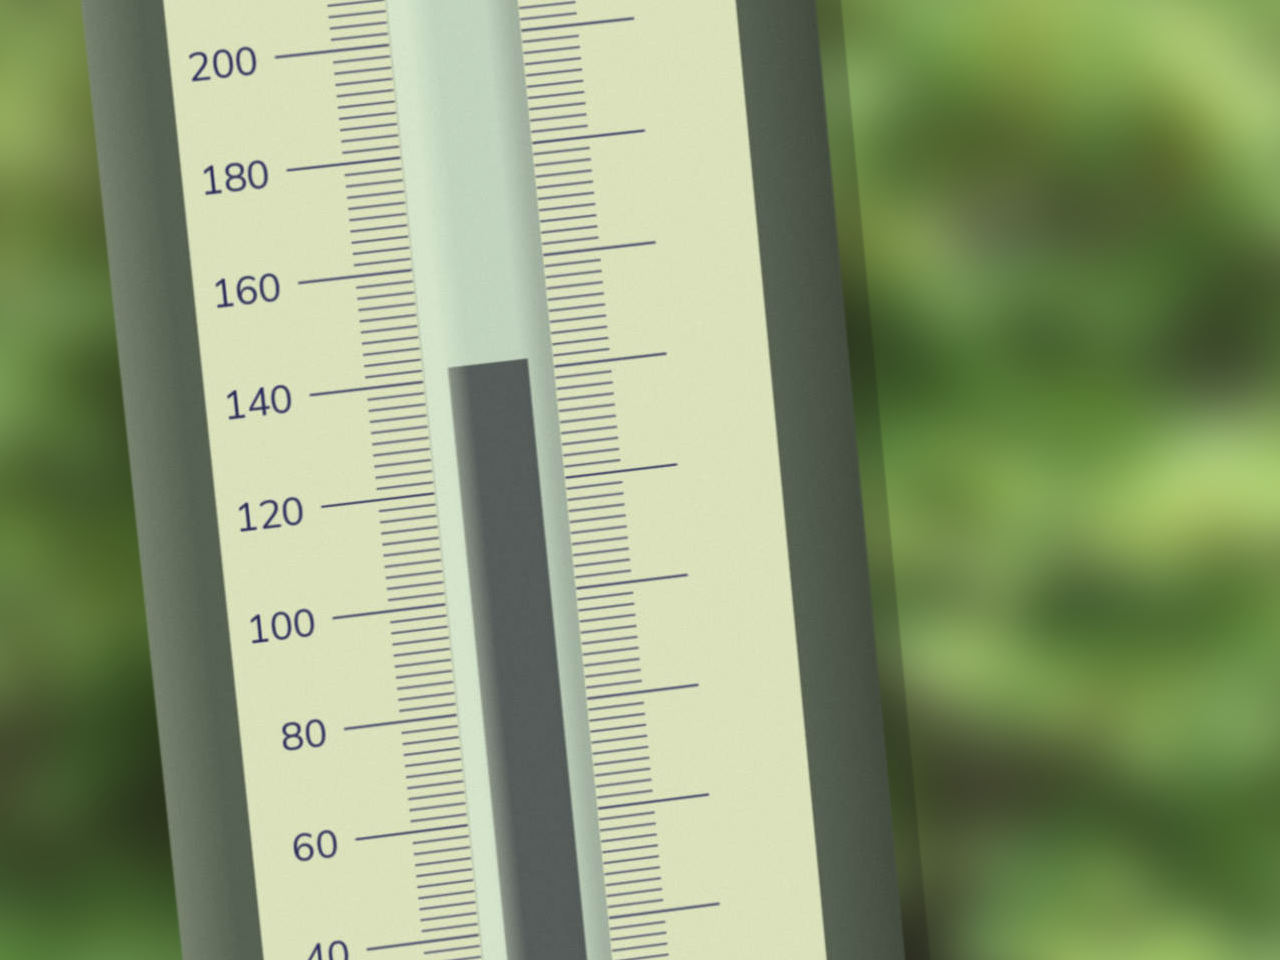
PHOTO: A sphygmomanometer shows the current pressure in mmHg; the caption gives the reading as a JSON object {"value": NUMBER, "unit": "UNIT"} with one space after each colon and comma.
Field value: {"value": 142, "unit": "mmHg"}
